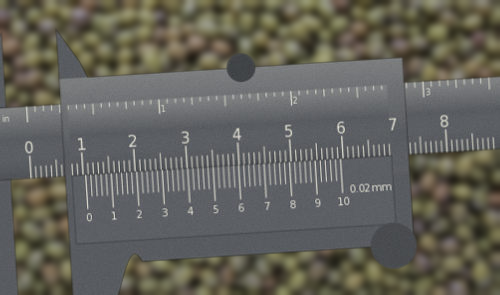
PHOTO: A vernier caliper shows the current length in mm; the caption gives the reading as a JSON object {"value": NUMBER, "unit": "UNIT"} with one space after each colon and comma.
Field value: {"value": 10.5, "unit": "mm"}
